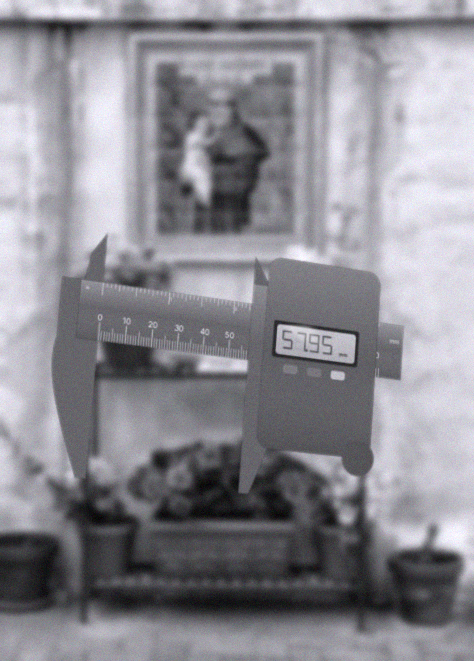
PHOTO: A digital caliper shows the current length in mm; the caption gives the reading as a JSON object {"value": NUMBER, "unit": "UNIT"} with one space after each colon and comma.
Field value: {"value": 57.95, "unit": "mm"}
